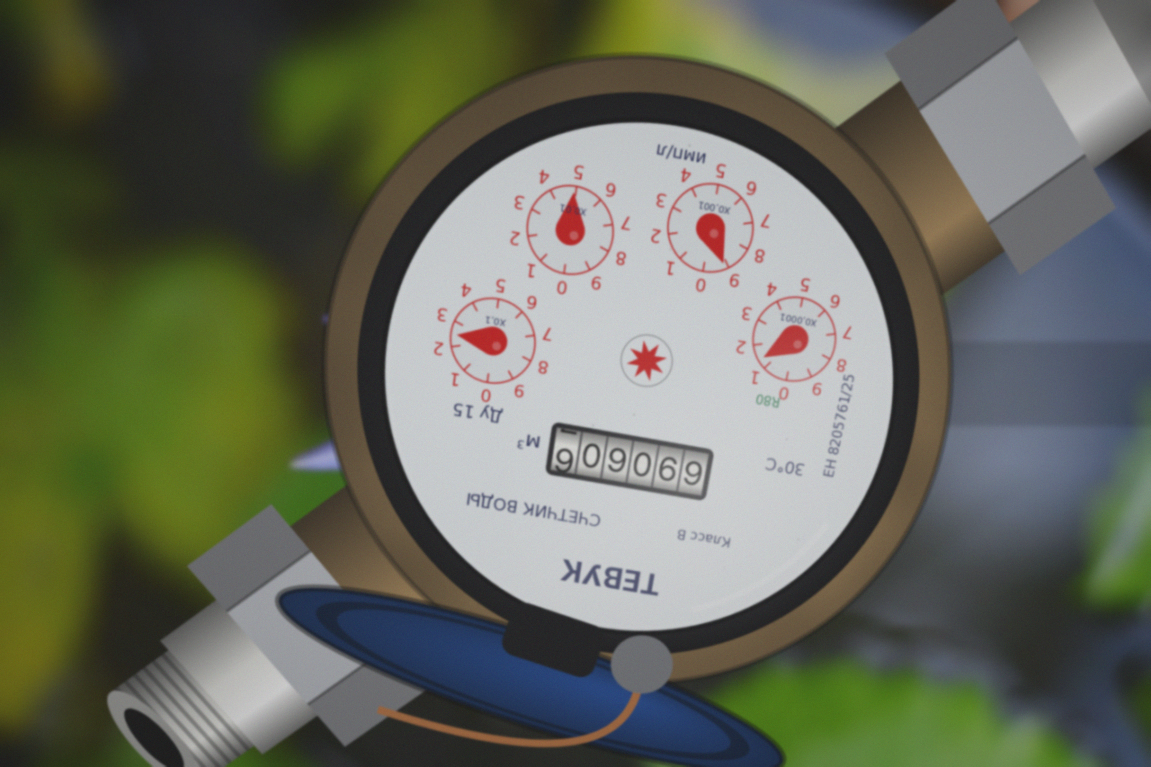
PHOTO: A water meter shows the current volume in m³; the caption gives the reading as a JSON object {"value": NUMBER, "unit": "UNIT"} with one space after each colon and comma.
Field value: {"value": 690606.2491, "unit": "m³"}
